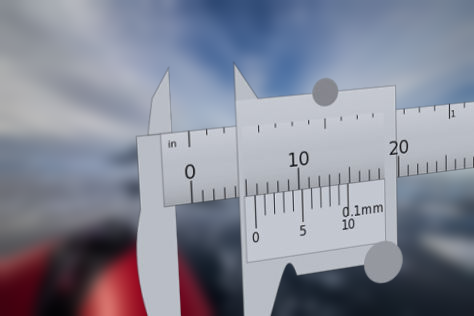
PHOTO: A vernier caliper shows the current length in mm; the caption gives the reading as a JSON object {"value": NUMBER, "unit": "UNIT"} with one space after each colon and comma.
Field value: {"value": 5.8, "unit": "mm"}
